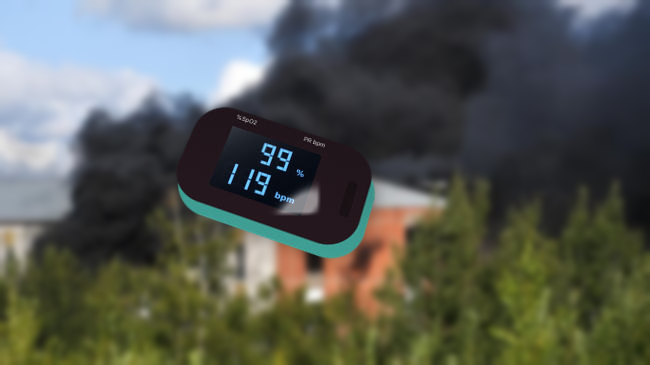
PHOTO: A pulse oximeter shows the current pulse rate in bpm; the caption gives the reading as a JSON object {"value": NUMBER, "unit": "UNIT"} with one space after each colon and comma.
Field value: {"value": 119, "unit": "bpm"}
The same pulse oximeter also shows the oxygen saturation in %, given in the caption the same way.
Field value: {"value": 99, "unit": "%"}
